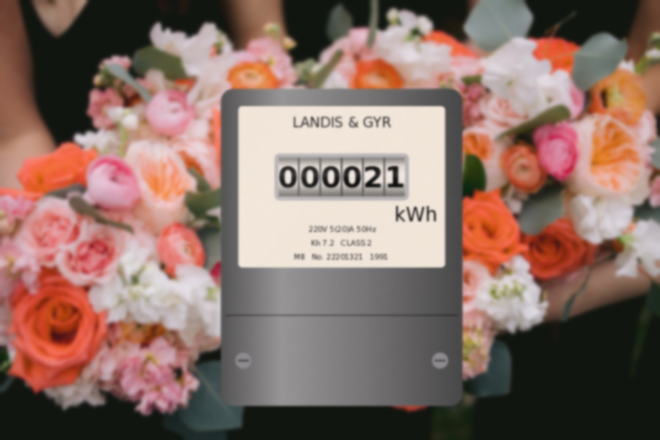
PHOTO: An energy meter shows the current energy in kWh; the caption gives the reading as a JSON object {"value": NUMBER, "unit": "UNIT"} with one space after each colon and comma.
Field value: {"value": 21, "unit": "kWh"}
